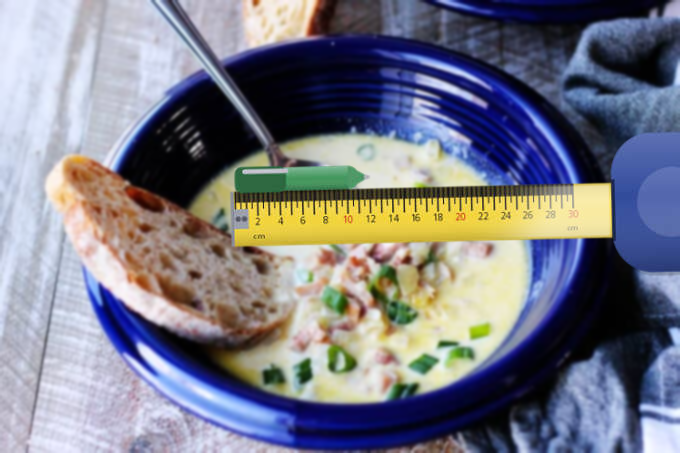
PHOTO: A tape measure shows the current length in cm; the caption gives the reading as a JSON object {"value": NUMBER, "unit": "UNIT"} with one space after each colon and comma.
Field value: {"value": 12, "unit": "cm"}
